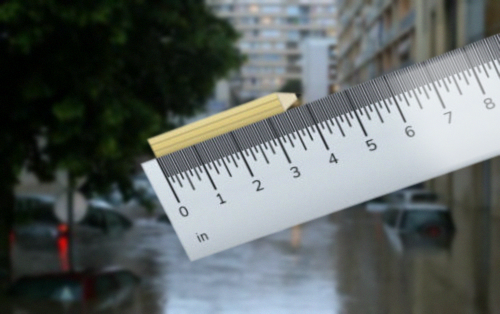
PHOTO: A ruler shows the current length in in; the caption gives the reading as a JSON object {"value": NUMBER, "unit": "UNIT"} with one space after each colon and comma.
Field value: {"value": 4, "unit": "in"}
